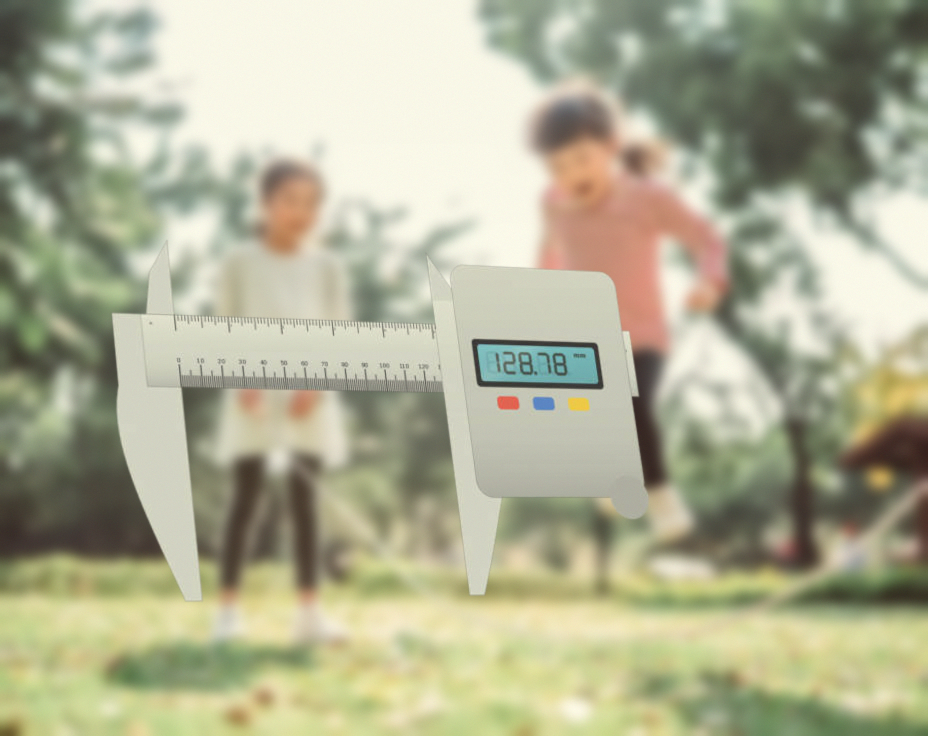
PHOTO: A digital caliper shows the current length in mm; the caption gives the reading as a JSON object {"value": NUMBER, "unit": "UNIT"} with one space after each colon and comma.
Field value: {"value": 128.78, "unit": "mm"}
